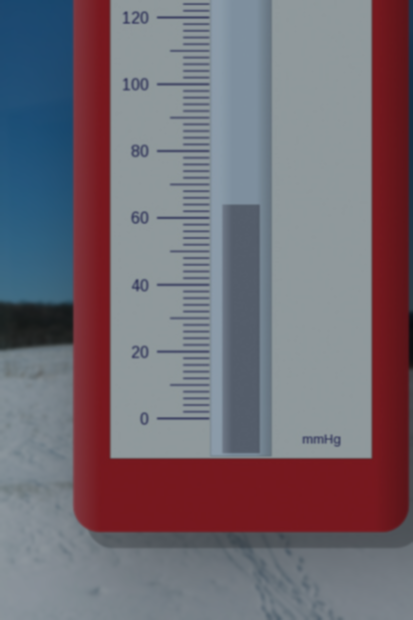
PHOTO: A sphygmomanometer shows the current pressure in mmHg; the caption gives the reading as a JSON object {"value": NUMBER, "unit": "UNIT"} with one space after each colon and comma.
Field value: {"value": 64, "unit": "mmHg"}
